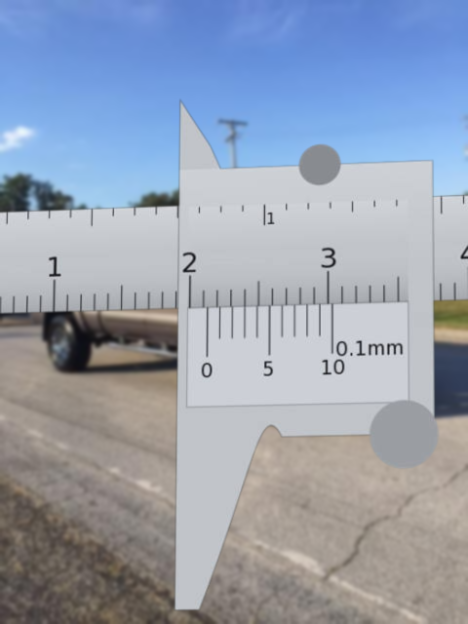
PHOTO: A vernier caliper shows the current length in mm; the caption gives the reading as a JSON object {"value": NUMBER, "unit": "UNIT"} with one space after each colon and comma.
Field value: {"value": 21.3, "unit": "mm"}
